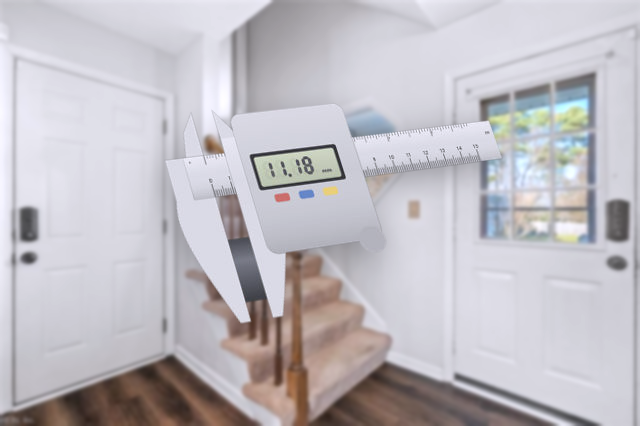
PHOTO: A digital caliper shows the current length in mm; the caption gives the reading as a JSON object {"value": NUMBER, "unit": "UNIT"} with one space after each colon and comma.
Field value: {"value": 11.18, "unit": "mm"}
